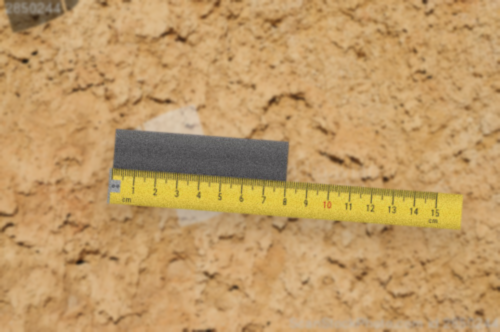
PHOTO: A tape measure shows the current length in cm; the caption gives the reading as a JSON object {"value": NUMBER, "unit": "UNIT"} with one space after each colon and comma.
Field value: {"value": 8, "unit": "cm"}
